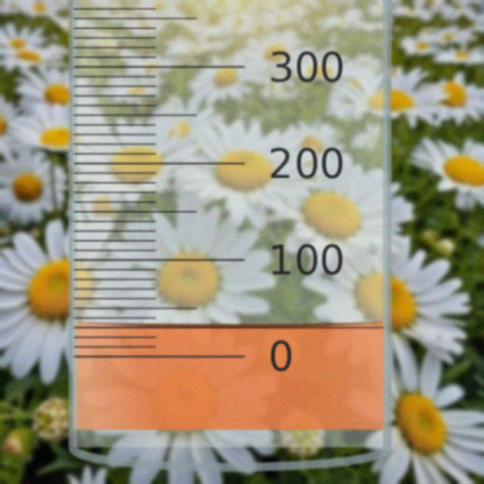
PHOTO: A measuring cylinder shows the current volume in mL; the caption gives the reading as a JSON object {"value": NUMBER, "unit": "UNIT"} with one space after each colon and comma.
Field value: {"value": 30, "unit": "mL"}
